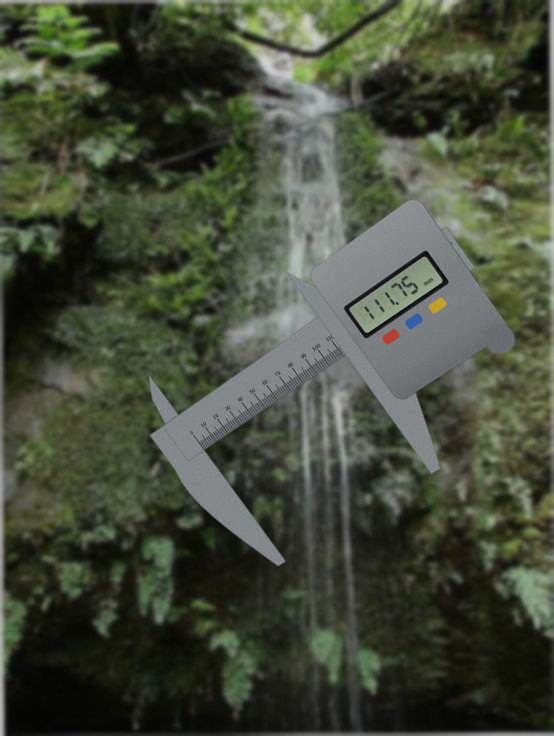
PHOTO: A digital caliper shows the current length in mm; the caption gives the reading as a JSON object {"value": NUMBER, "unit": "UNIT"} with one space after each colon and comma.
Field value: {"value": 111.75, "unit": "mm"}
